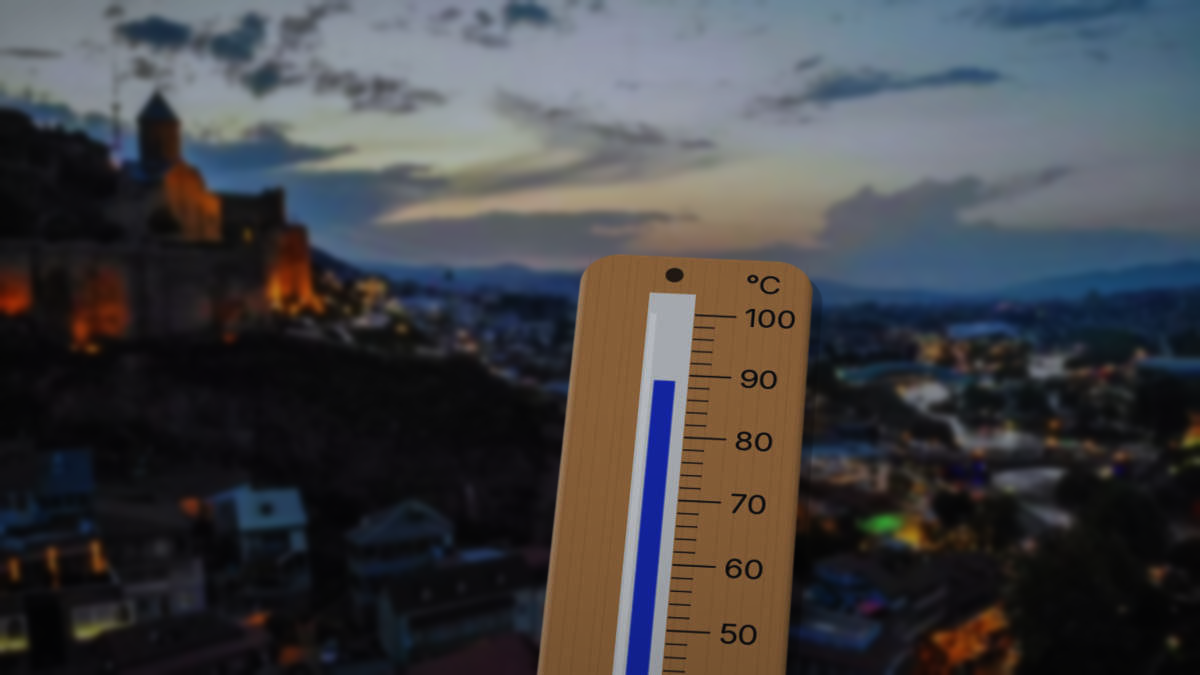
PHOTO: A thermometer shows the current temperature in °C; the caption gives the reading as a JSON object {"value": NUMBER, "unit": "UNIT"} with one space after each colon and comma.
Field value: {"value": 89, "unit": "°C"}
